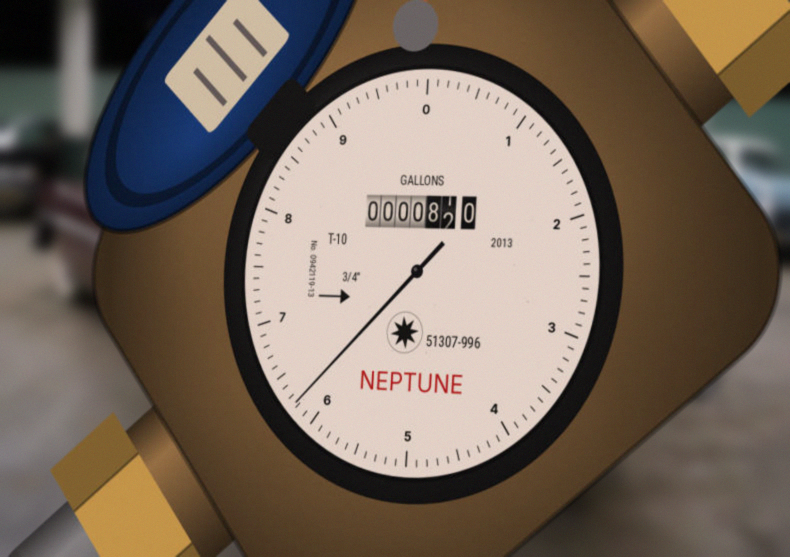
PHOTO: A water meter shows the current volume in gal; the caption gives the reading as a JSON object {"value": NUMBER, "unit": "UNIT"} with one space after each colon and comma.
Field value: {"value": 816.2, "unit": "gal"}
